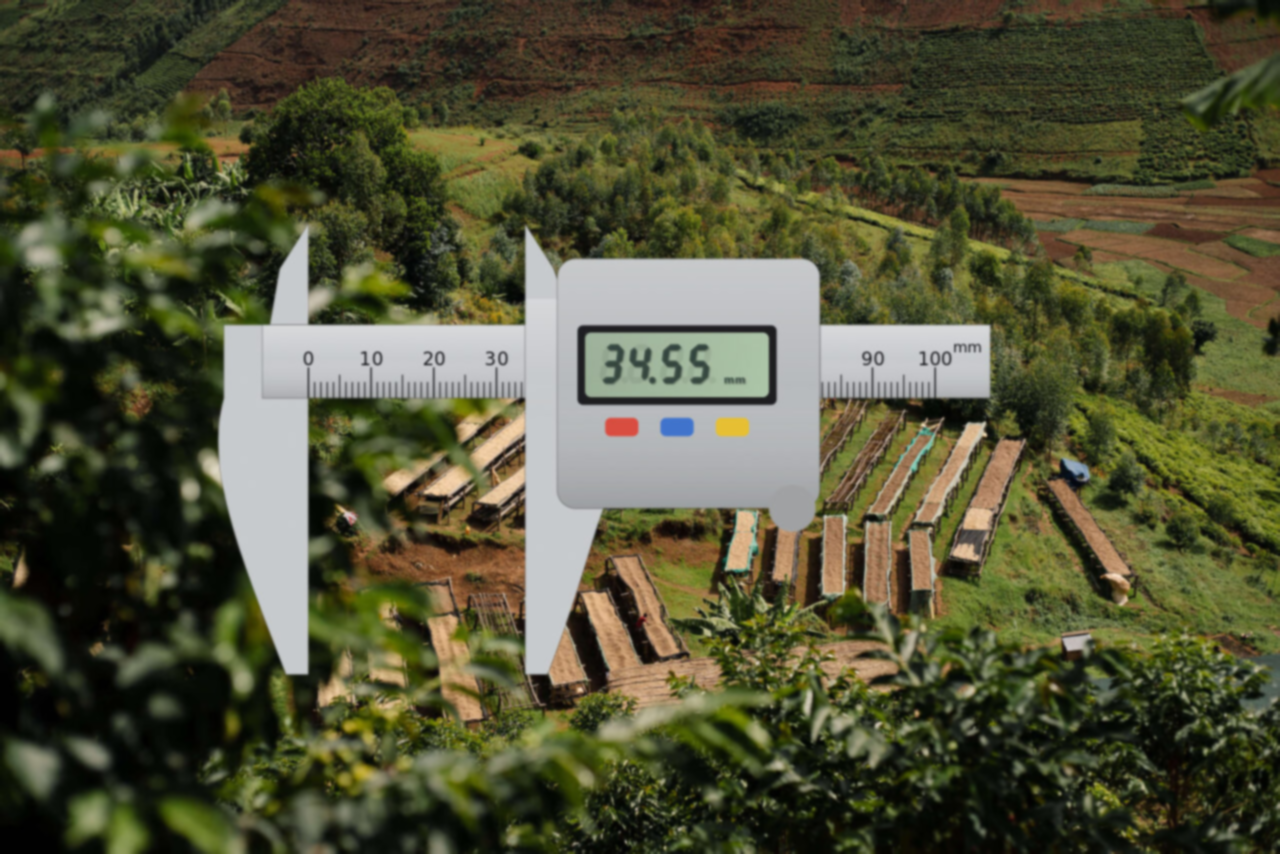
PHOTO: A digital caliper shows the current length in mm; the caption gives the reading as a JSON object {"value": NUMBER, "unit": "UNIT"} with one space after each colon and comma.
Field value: {"value": 34.55, "unit": "mm"}
